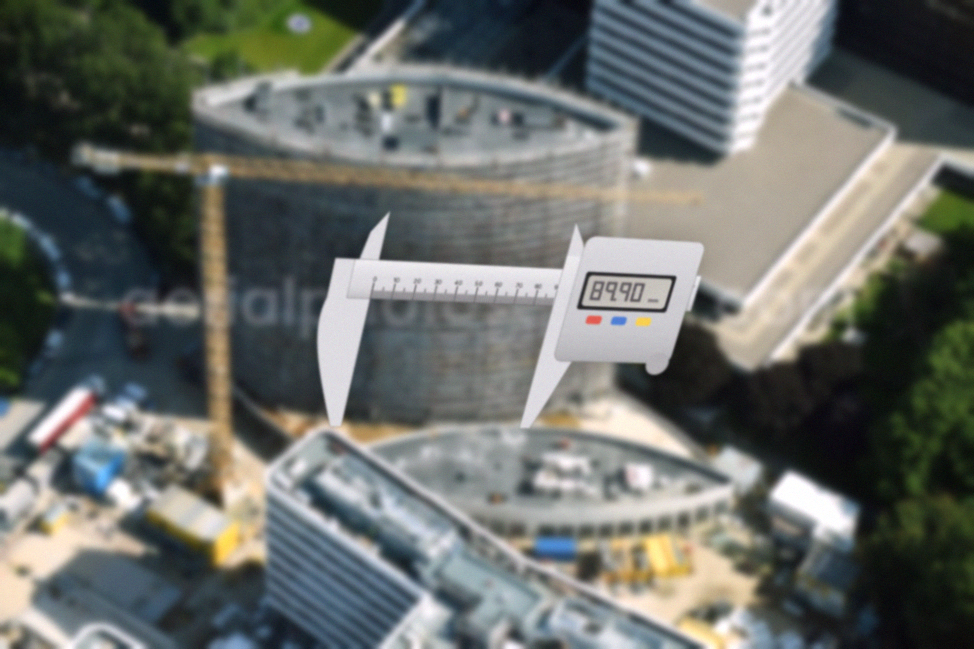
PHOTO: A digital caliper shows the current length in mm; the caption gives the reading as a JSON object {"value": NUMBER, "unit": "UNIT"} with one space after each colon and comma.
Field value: {"value": 89.90, "unit": "mm"}
